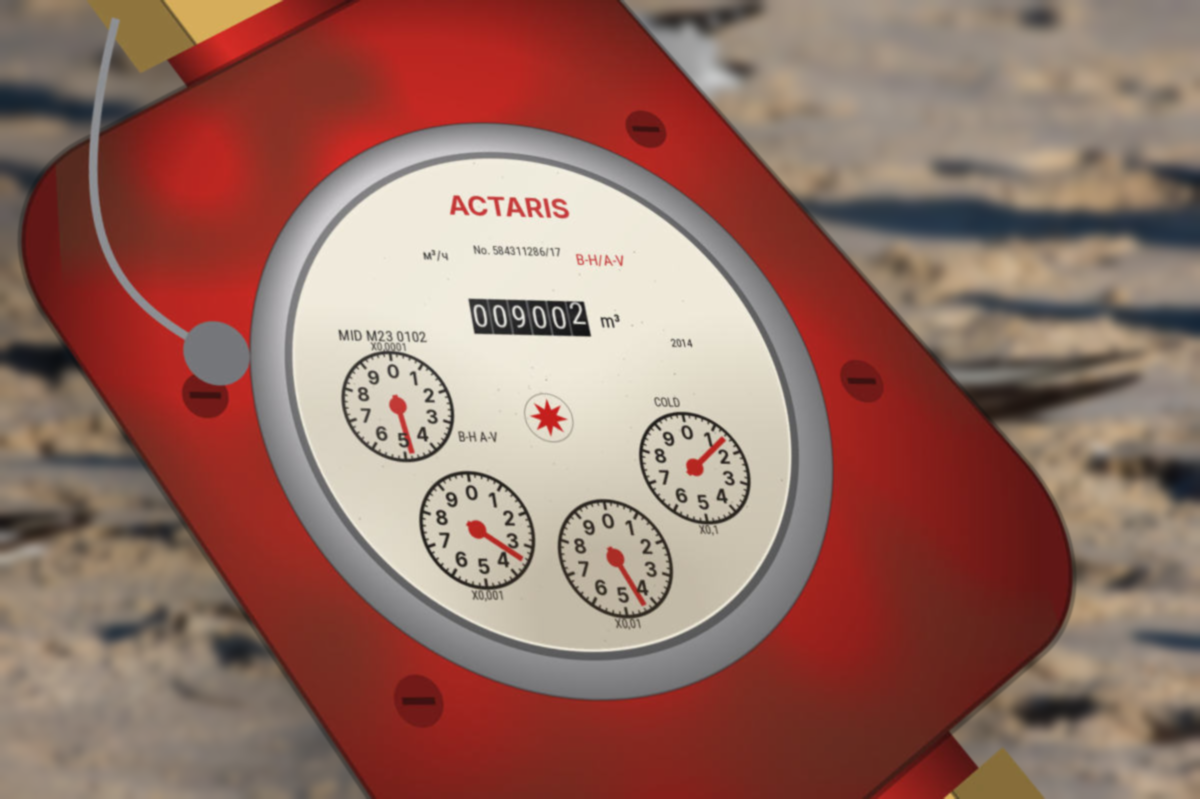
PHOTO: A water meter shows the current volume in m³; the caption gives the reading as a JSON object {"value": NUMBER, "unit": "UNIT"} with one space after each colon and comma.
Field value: {"value": 9002.1434, "unit": "m³"}
